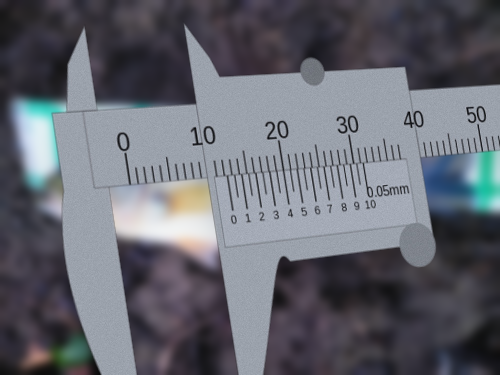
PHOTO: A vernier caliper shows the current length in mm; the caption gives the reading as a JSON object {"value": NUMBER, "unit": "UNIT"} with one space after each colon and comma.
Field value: {"value": 12.4, "unit": "mm"}
